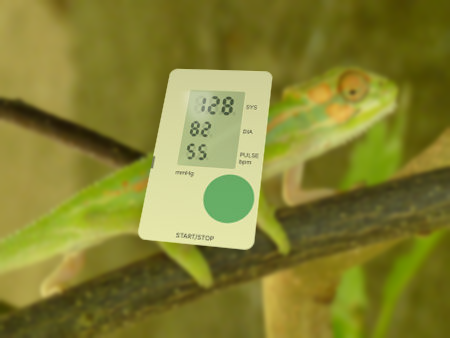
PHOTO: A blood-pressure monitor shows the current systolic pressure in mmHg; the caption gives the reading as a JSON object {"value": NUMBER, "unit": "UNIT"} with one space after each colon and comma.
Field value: {"value": 128, "unit": "mmHg"}
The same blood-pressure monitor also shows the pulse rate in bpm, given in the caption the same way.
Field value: {"value": 55, "unit": "bpm"}
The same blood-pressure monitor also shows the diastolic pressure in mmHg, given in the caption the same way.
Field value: {"value": 82, "unit": "mmHg"}
